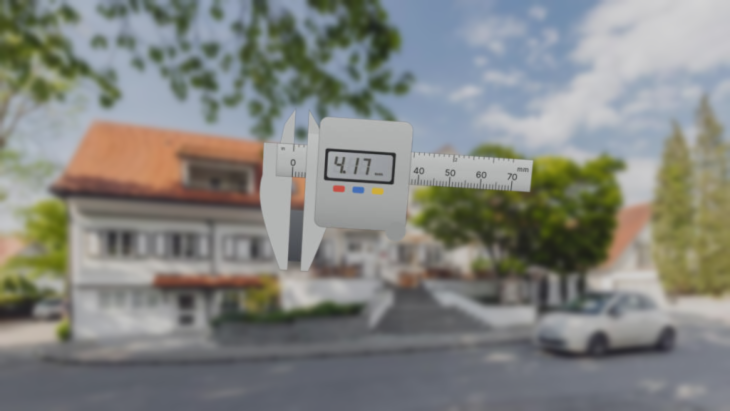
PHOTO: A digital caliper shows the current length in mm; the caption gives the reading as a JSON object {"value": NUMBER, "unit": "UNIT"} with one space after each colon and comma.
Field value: {"value": 4.17, "unit": "mm"}
